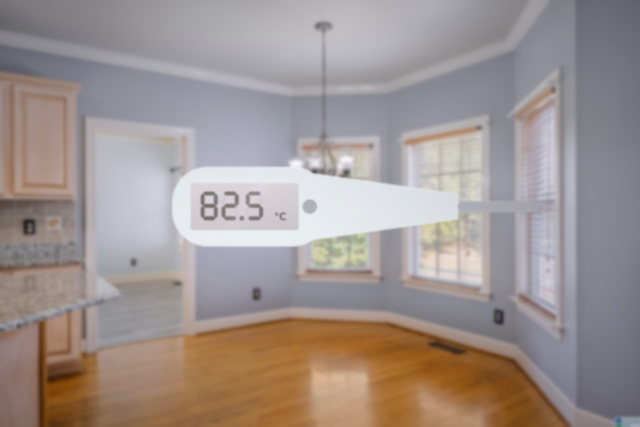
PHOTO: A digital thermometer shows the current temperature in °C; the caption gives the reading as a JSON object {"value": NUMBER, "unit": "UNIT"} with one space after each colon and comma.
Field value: {"value": 82.5, "unit": "°C"}
